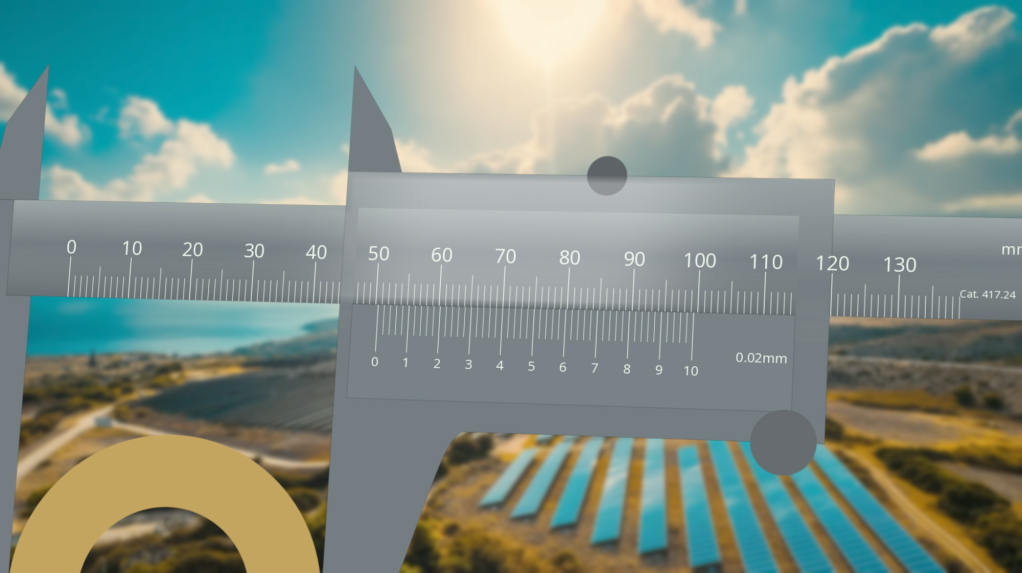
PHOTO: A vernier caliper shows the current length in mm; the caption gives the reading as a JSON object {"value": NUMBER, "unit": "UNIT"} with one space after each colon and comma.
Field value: {"value": 50.4, "unit": "mm"}
